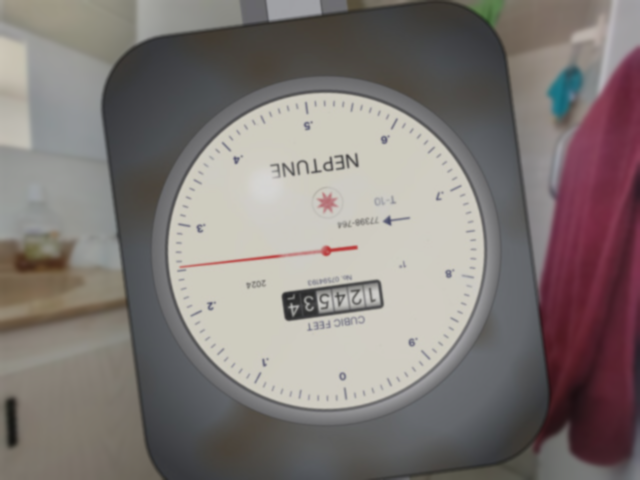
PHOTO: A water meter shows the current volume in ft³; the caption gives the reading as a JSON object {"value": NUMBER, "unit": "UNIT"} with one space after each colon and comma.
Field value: {"value": 124534.25, "unit": "ft³"}
